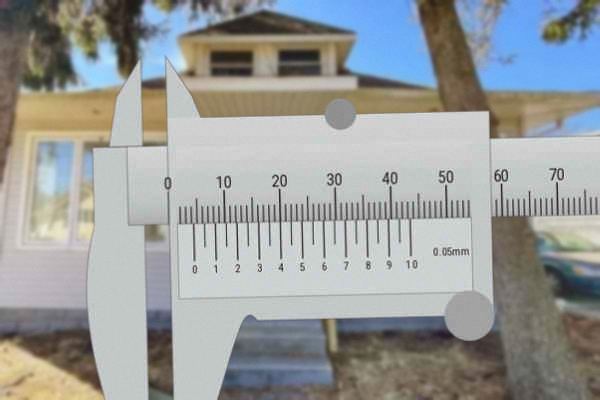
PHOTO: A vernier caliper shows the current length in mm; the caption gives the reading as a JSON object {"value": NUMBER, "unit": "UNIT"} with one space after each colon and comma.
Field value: {"value": 4.4, "unit": "mm"}
